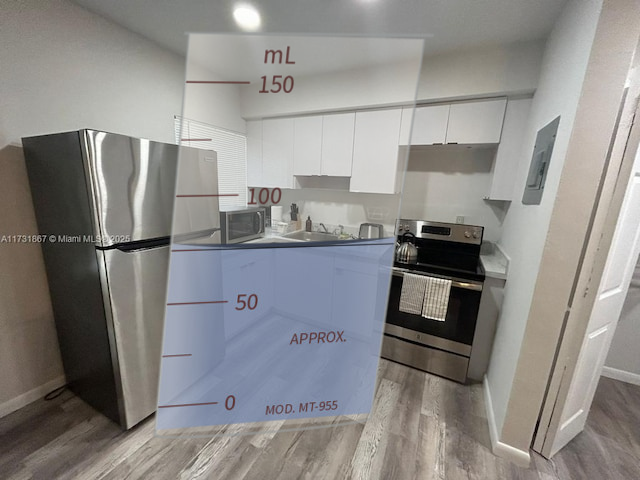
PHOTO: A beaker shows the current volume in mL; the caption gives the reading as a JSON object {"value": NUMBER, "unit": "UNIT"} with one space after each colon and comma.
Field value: {"value": 75, "unit": "mL"}
